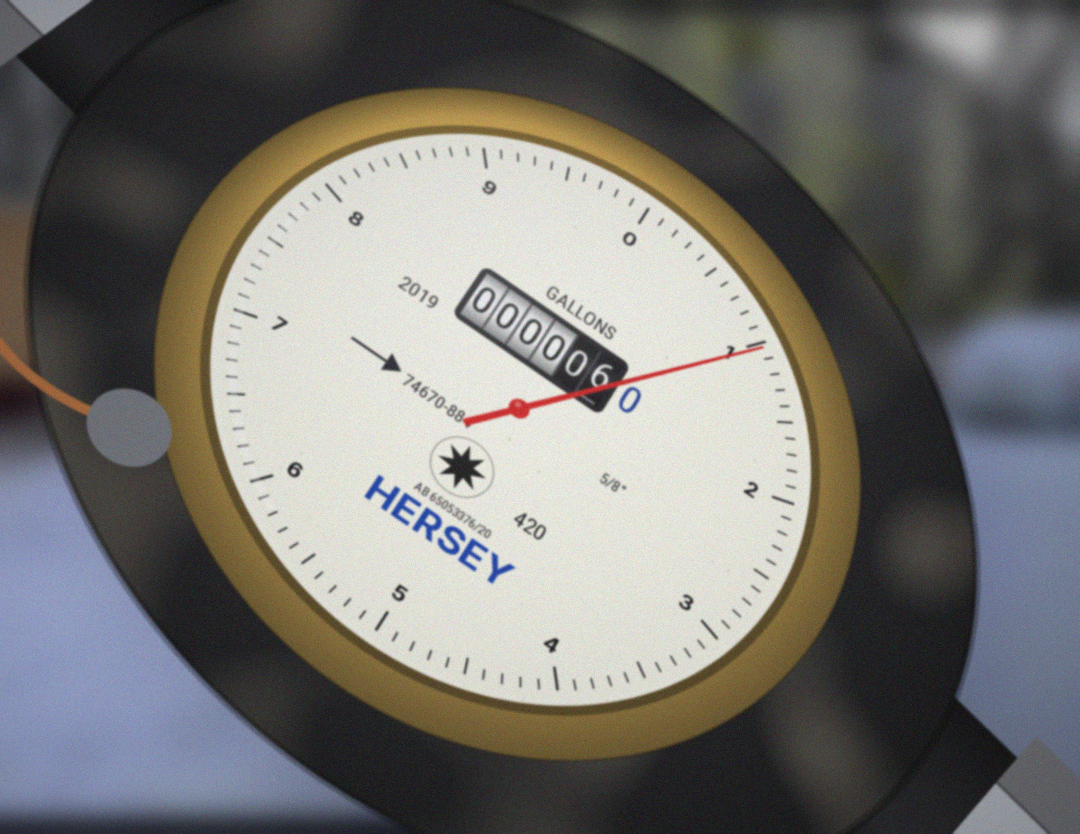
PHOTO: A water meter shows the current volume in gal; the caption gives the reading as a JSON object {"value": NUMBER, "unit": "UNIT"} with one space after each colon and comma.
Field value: {"value": 61.0, "unit": "gal"}
